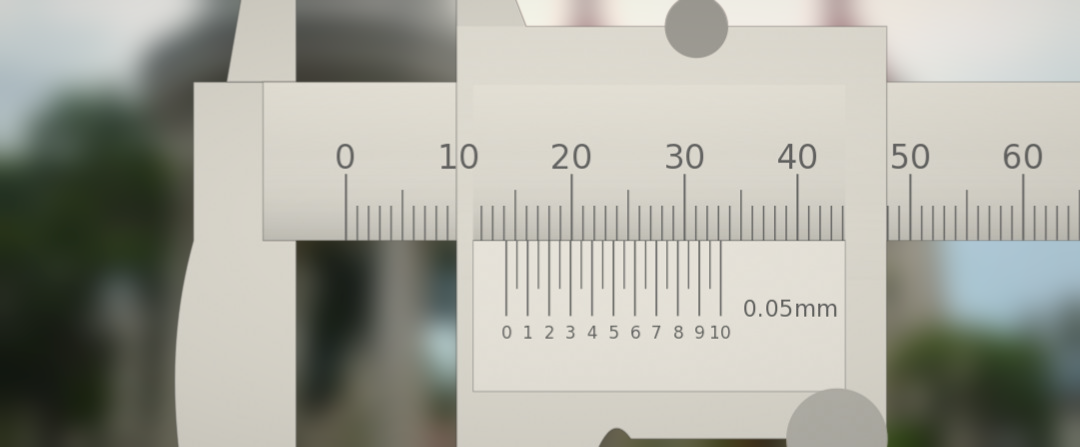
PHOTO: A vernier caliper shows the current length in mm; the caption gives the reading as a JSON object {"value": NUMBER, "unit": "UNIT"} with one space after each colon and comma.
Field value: {"value": 14.2, "unit": "mm"}
